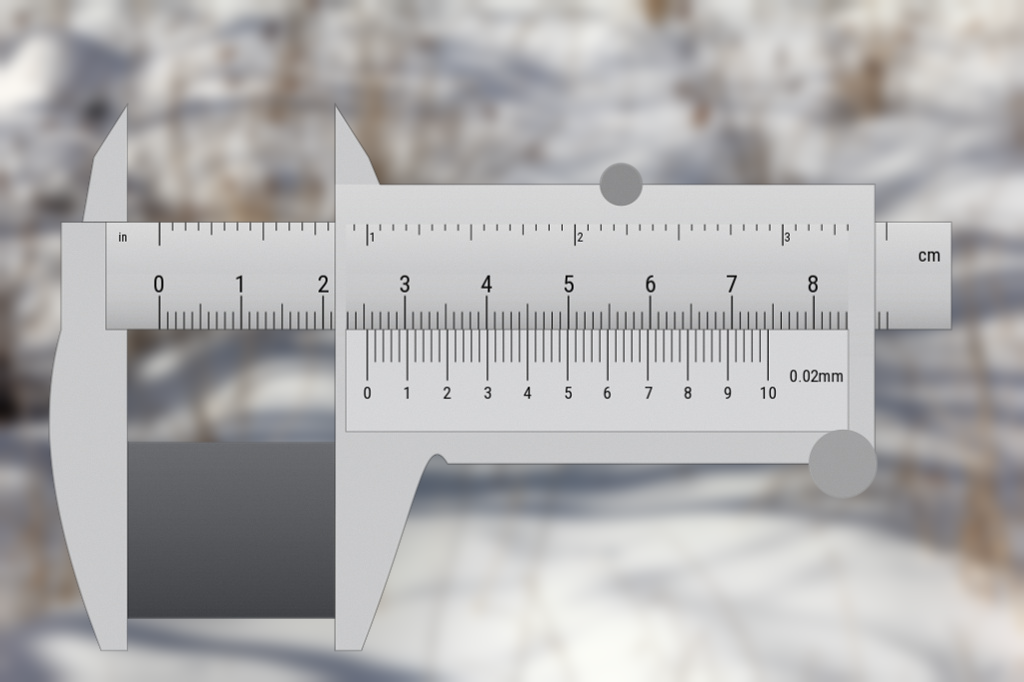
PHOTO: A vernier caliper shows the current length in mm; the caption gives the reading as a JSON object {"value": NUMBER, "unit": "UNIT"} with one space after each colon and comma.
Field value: {"value": 25.4, "unit": "mm"}
